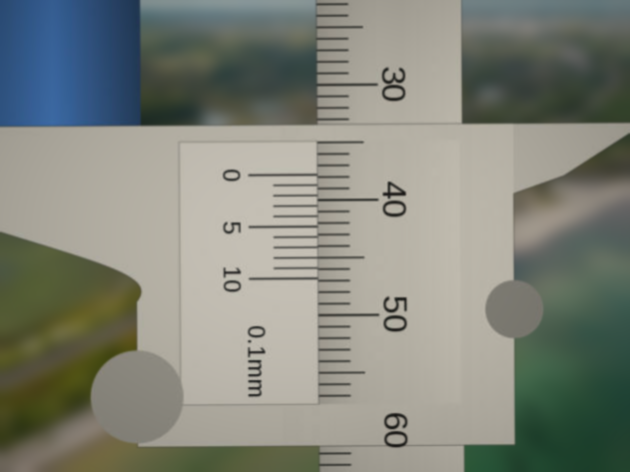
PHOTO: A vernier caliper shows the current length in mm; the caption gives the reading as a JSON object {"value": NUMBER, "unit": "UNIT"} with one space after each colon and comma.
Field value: {"value": 37.8, "unit": "mm"}
